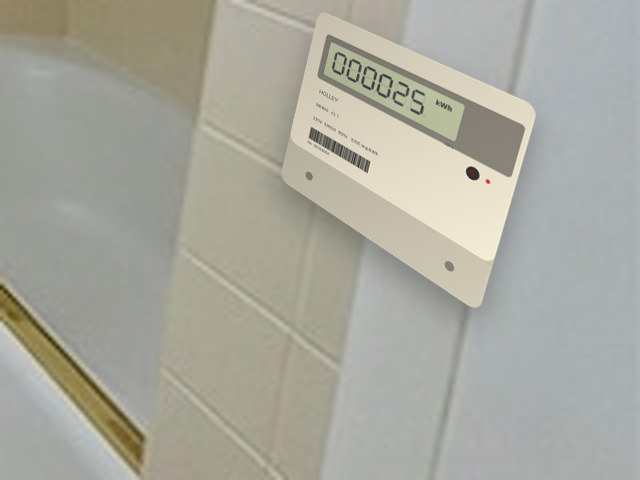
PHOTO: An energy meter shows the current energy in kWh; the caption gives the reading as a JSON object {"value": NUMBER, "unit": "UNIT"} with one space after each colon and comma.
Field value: {"value": 25, "unit": "kWh"}
